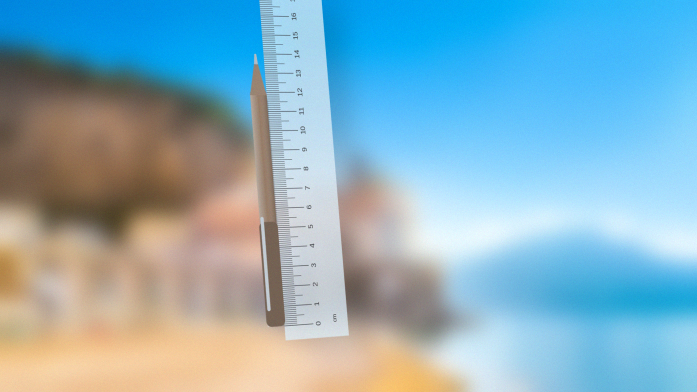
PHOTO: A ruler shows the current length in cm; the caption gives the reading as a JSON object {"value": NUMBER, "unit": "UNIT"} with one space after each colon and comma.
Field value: {"value": 14, "unit": "cm"}
